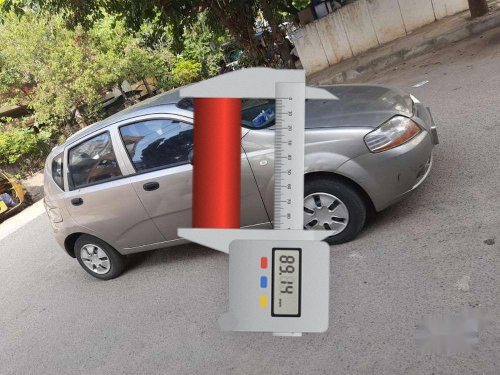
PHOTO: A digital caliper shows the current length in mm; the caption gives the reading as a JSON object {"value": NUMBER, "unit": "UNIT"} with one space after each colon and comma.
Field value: {"value": 89.14, "unit": "mm"}
